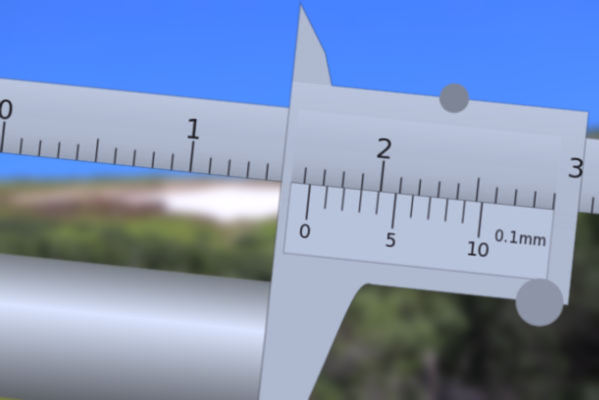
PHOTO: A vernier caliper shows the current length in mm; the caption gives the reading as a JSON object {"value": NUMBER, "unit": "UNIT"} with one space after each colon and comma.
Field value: {"value": 16.3, "unit": "mm"}
